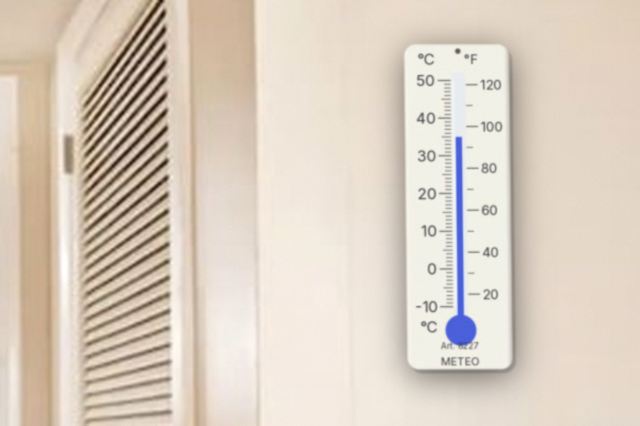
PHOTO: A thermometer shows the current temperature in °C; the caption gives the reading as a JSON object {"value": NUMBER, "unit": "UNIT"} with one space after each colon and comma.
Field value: {"value": 35, "unit": "°C"}
